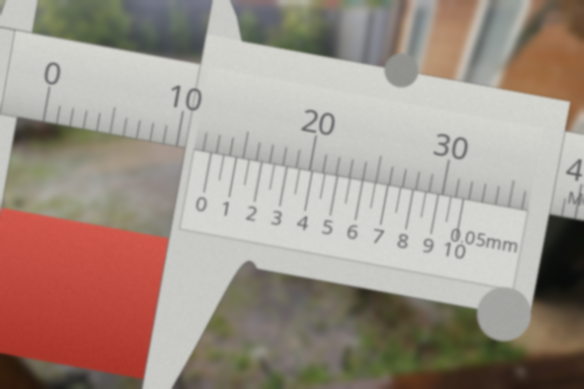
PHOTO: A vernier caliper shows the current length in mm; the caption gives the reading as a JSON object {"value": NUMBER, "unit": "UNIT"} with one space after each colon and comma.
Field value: {"value": 12.6, "unit": "mm"}
